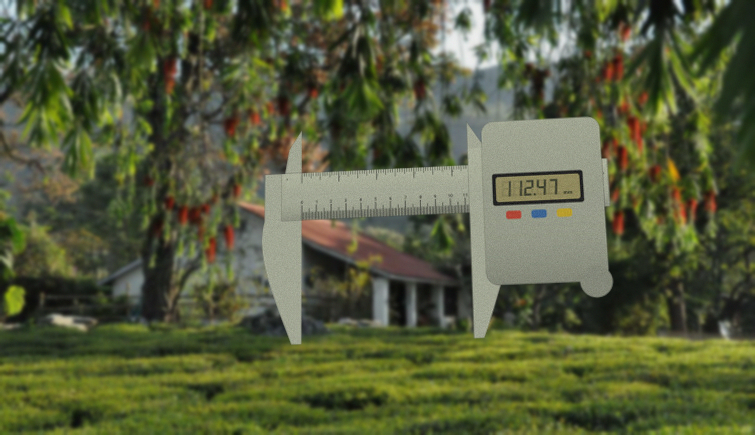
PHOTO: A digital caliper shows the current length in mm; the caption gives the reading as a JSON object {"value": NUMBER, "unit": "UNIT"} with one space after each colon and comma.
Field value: {"value": 112.47, "unit": "mm"}
